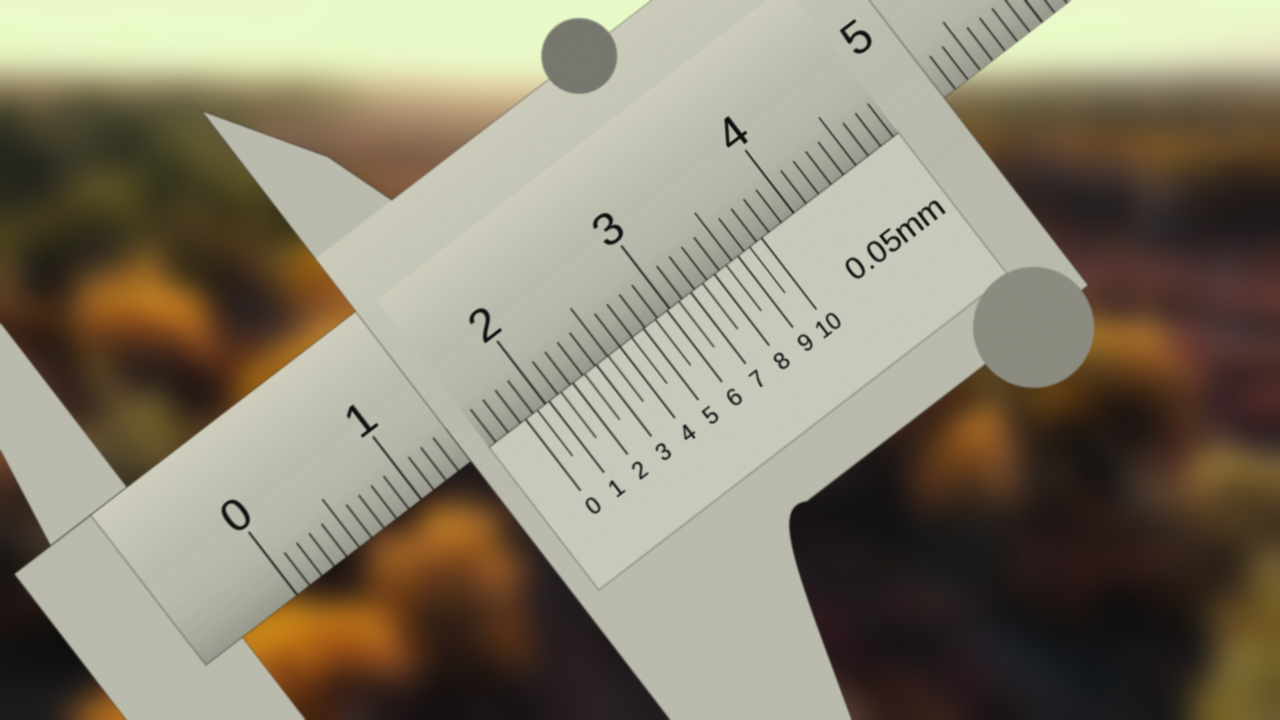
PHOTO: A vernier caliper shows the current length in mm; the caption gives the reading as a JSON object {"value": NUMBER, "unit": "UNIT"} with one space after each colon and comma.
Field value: {"value": 18.4, "unit": "mm"}
